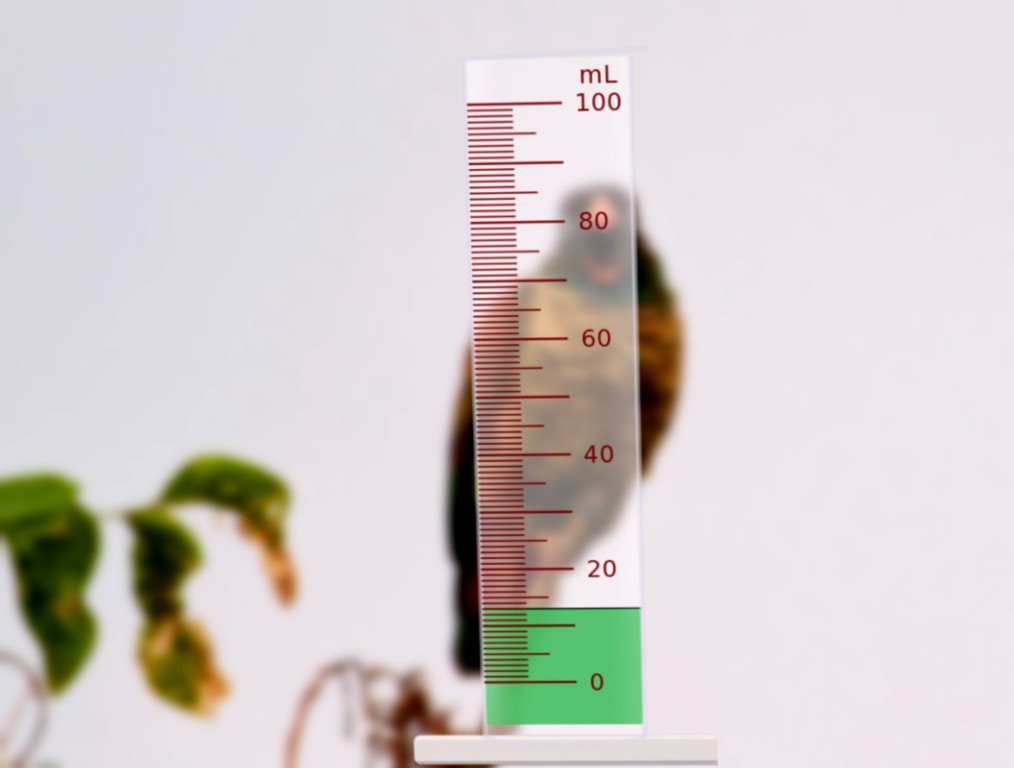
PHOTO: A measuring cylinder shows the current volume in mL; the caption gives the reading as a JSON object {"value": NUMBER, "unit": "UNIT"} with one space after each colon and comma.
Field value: {"value": 13, "unit": "mL"}
